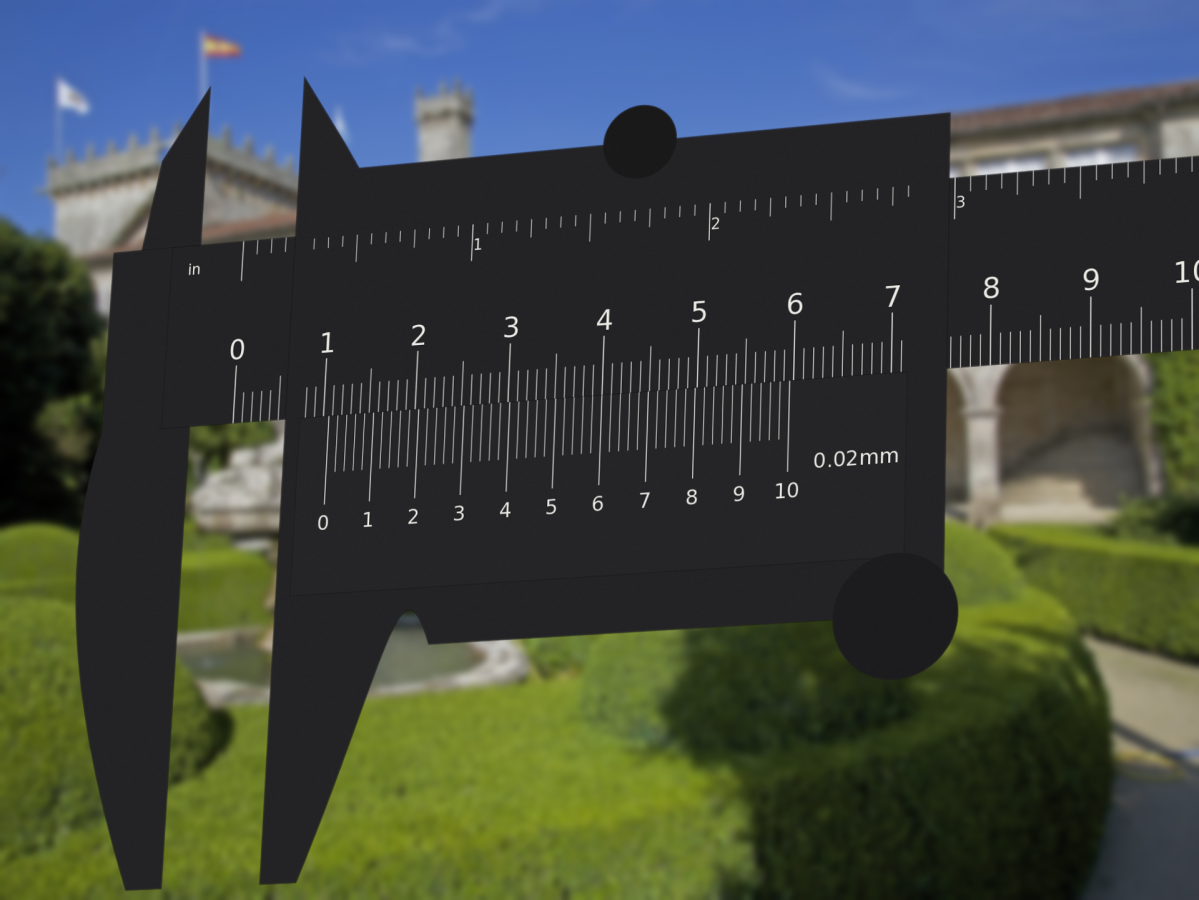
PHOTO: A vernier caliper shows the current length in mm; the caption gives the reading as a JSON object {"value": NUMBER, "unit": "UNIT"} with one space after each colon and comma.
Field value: {"value": 10.6, "unit": "mm"}
